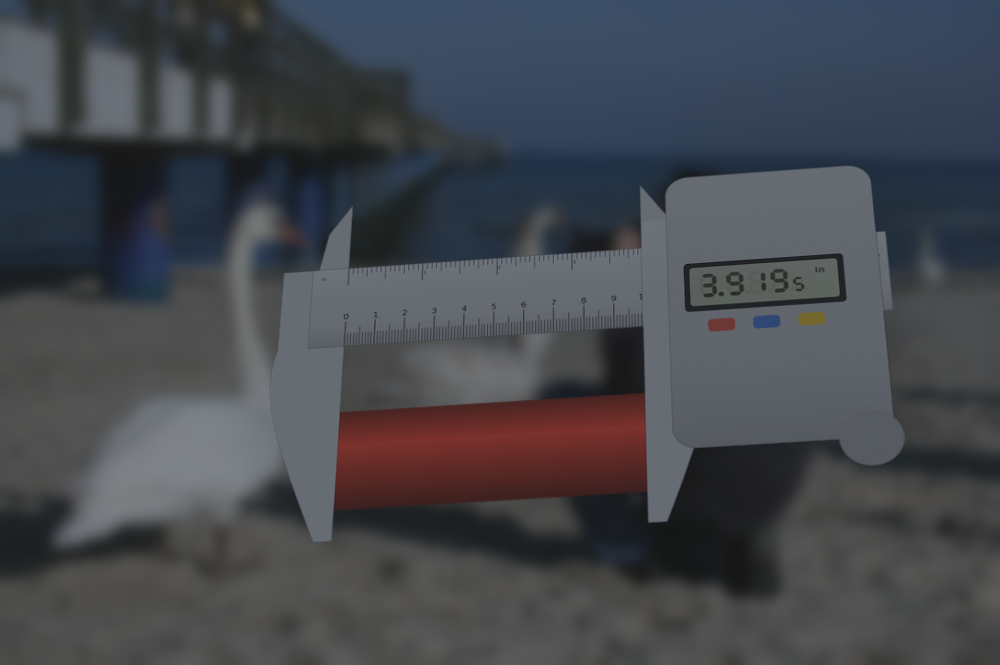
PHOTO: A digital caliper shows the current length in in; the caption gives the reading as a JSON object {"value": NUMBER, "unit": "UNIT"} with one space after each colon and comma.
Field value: {"value": 3.9195, "unit": "in"}
